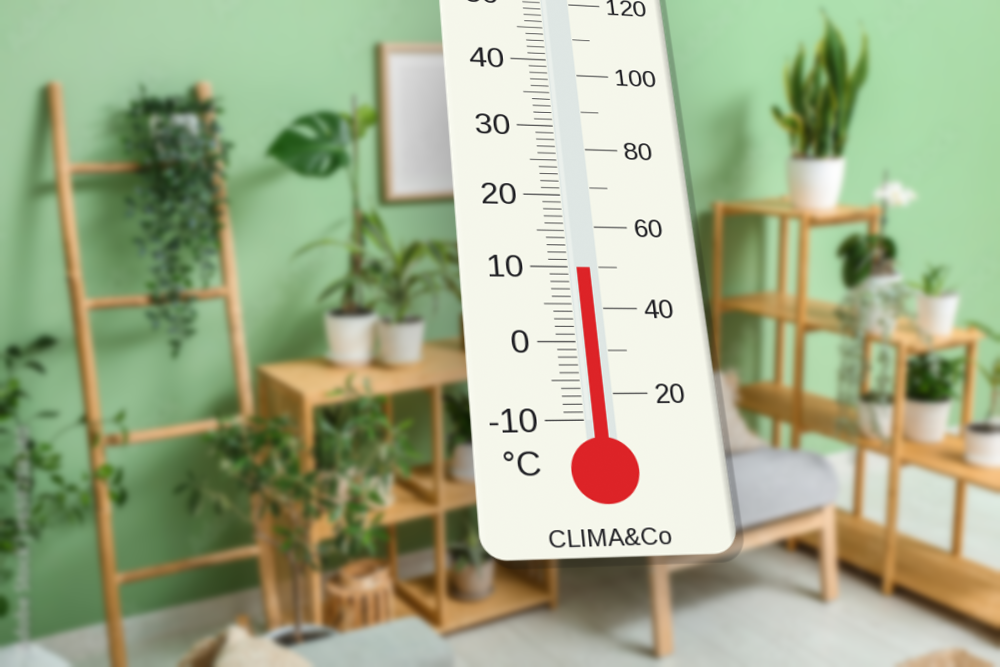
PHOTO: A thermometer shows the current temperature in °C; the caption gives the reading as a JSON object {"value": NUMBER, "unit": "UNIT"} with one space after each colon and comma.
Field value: {"value": 10, "unit": "°C"}
